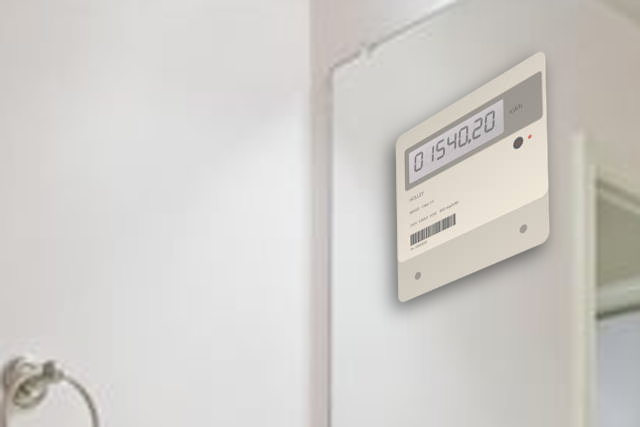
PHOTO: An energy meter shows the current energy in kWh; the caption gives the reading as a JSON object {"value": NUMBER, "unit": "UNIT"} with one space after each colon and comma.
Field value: {"value": 1540.20, "unit": "kWh"}
